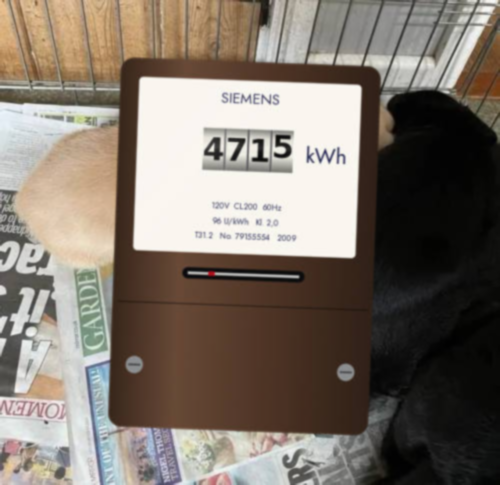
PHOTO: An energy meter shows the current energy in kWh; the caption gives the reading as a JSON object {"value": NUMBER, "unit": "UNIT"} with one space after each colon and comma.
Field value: {"value": 4715, "unit": "kWh"}
